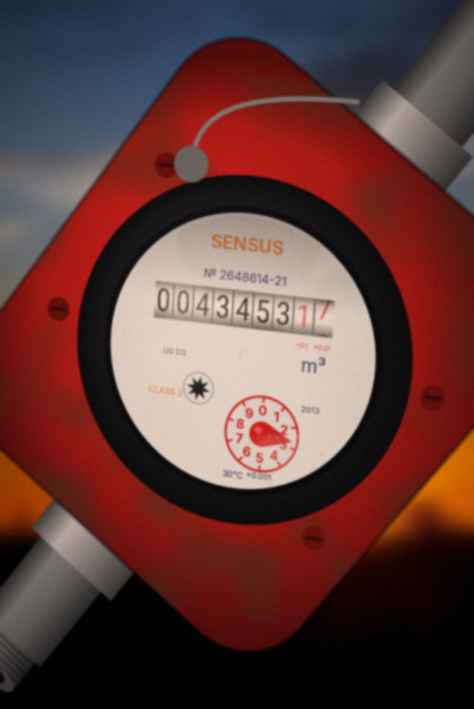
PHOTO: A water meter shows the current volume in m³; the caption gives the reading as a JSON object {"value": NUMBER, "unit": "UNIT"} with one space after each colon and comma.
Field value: {"value": 43453.172, "unit": "m³"}
